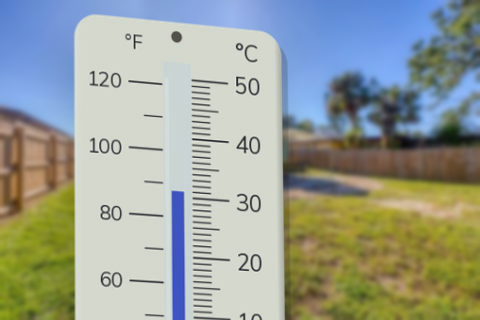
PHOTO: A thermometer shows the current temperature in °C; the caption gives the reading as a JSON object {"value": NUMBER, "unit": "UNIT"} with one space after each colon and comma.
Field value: {"value": 31, "unit": "°C"}
